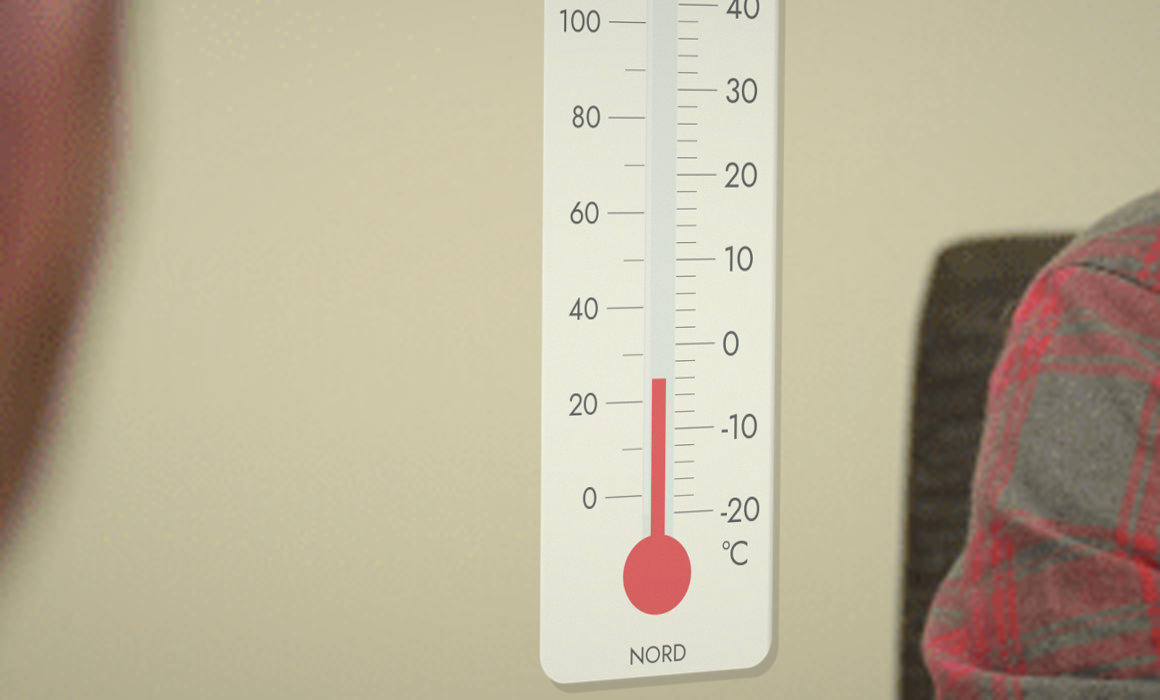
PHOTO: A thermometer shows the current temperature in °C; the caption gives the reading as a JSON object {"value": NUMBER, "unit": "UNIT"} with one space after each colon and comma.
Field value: {"value": -4, "unit": "°C"}
